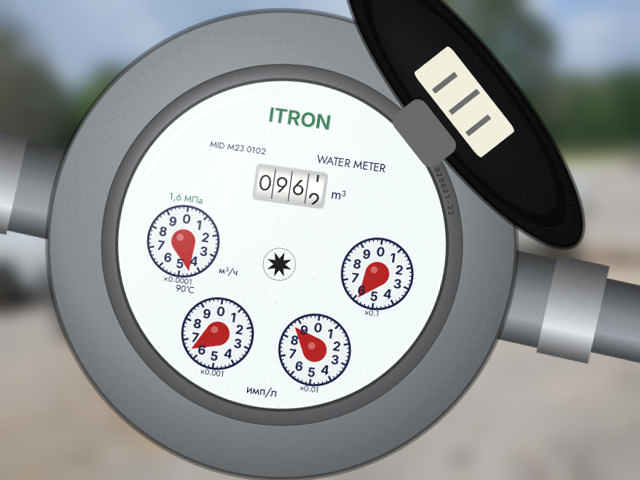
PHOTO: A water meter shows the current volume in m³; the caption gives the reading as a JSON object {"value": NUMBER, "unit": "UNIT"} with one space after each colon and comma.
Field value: {"value": 961.5864, "unit": "m³"}
